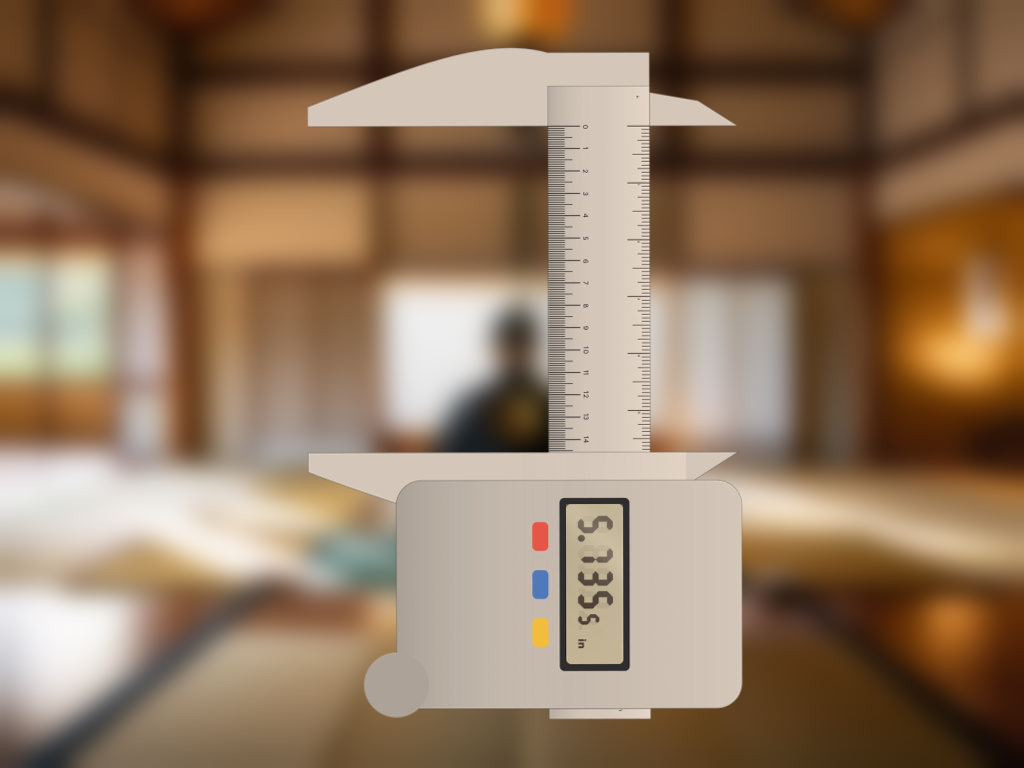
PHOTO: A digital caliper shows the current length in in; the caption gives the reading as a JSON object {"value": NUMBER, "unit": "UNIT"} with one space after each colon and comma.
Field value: {"value": 5.7355, "unit": "in"}
